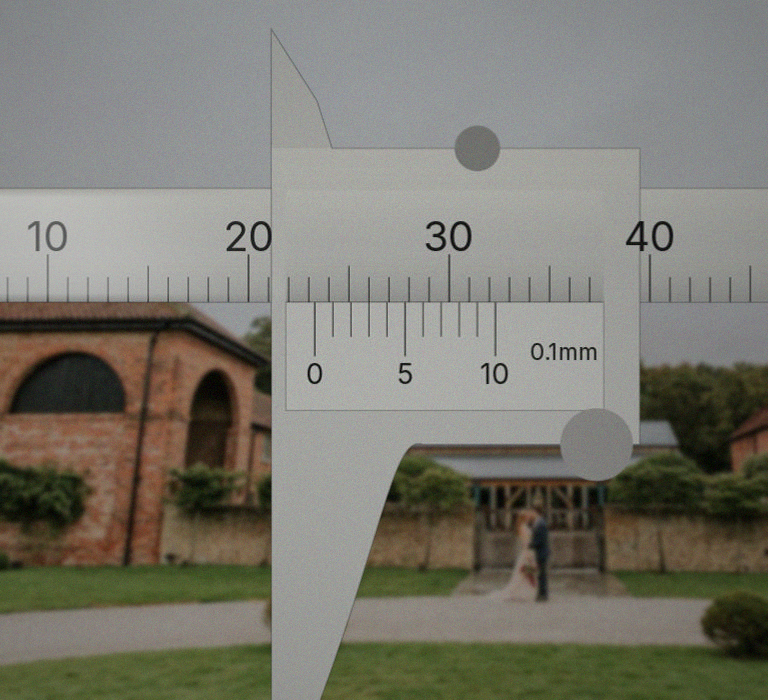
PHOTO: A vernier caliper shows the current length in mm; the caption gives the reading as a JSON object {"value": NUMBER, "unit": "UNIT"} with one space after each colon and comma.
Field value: {"value": 23.3, "unit": "mm"}
